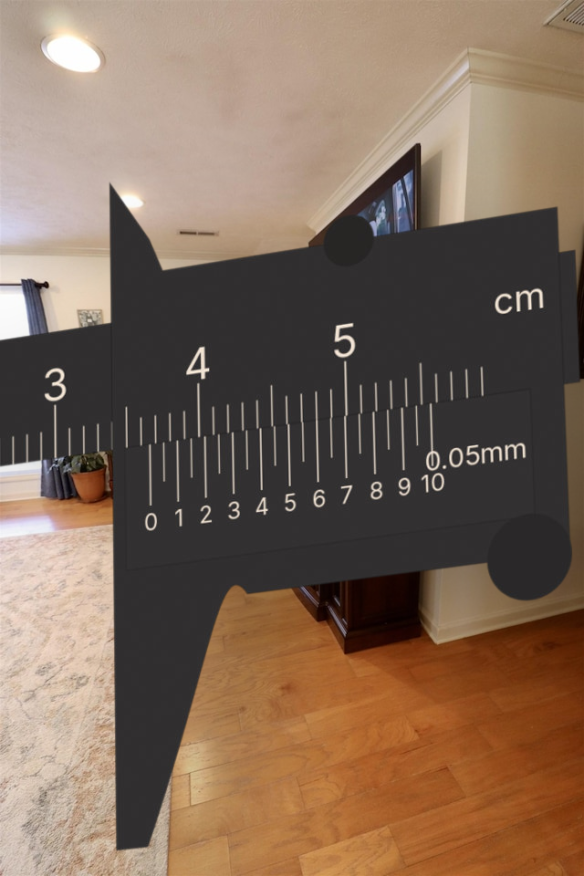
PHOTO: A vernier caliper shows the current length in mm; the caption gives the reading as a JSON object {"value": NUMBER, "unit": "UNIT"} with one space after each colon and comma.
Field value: {"value": 36.6, "unit": "mm"}
